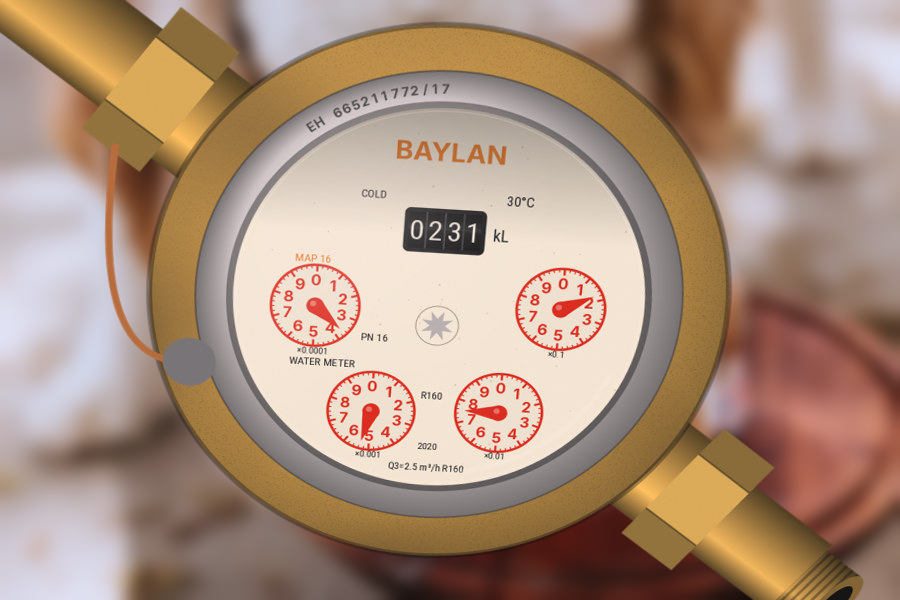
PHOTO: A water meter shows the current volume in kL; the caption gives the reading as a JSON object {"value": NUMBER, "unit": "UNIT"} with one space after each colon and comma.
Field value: {"value": 231.1753, "unit": "kL"}
